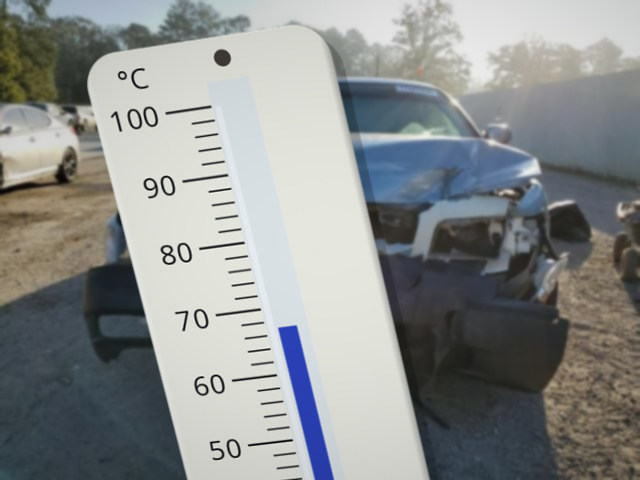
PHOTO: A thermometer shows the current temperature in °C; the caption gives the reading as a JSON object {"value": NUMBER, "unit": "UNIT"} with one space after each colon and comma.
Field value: {"value": 67, "unit": "°C"}
